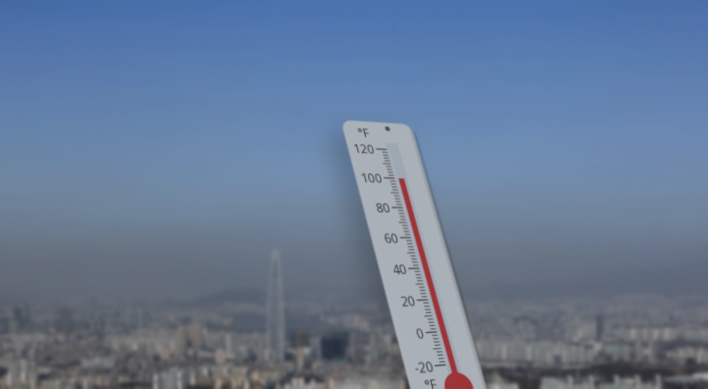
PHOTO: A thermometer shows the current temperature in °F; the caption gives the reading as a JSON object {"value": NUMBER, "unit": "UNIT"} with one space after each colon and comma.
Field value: {"value": 100, "unit": "°F"}
